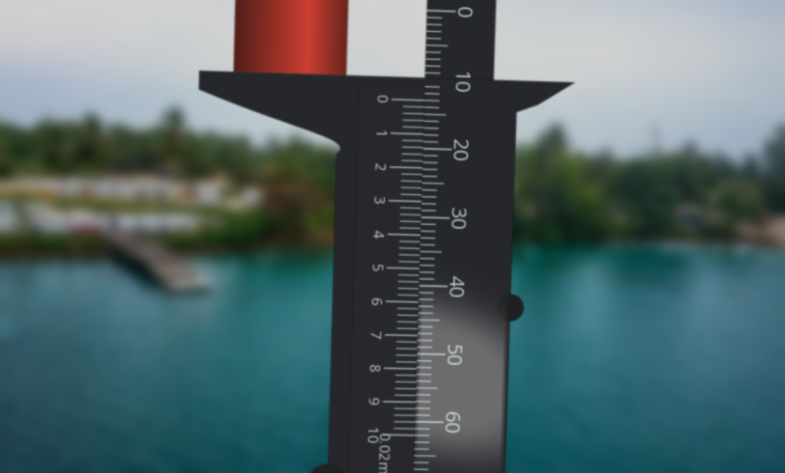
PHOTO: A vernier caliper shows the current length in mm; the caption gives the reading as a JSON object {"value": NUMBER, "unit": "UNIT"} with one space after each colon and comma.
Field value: {"value": 13.0, "unit": "mm"}
